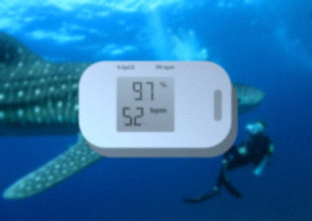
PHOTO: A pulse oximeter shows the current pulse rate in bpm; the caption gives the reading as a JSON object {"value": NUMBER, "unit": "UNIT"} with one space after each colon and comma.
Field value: {"value": 52, "unit": "bpm"}
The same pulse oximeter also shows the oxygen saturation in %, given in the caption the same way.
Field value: {"value": 97, "unit": "%"}
